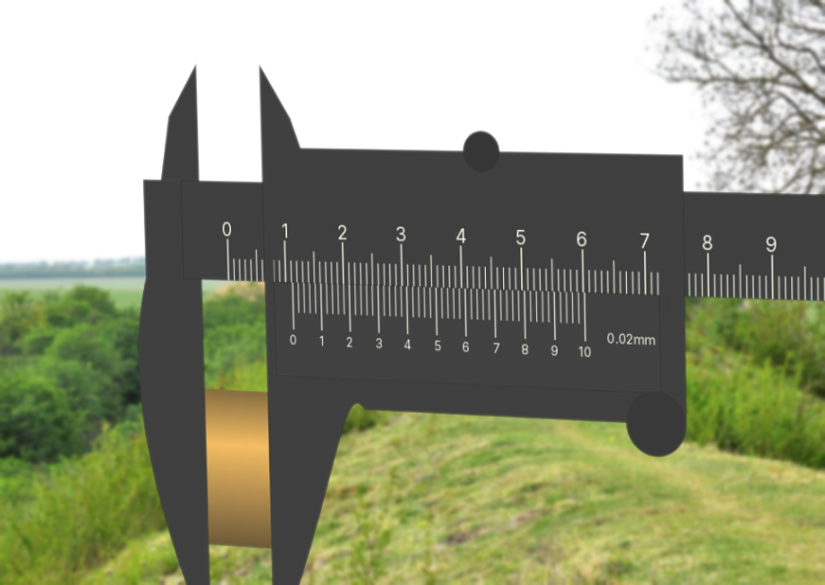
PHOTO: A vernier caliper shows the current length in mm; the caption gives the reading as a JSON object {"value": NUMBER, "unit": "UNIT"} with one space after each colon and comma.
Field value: {"value": 11.2, "unit": "mm"}
